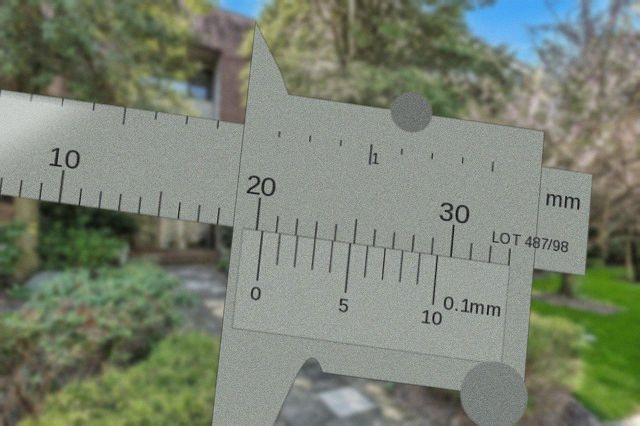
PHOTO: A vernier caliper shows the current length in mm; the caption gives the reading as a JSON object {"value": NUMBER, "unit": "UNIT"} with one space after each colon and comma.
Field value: {"value": 20.3, "unit": "mm"}
